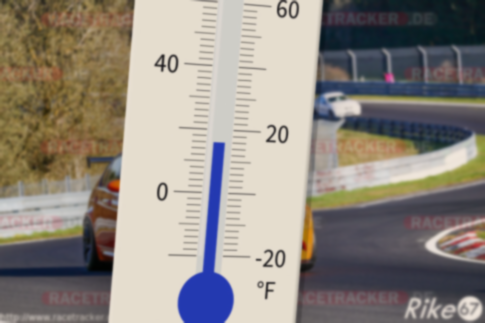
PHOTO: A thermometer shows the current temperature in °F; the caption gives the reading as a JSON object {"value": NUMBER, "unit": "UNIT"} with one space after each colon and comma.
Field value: {"value": 16, "unit": "°F"}
